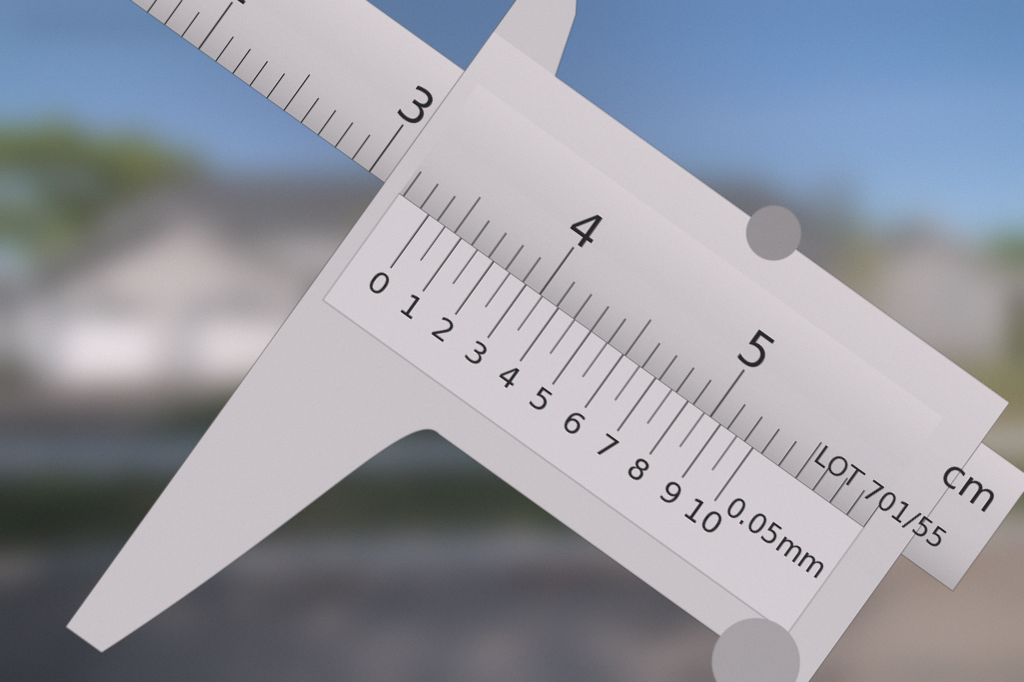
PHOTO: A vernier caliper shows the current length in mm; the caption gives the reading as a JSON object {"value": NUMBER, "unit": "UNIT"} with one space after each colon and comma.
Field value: {"value": 33.5, "unit": "mm"}
